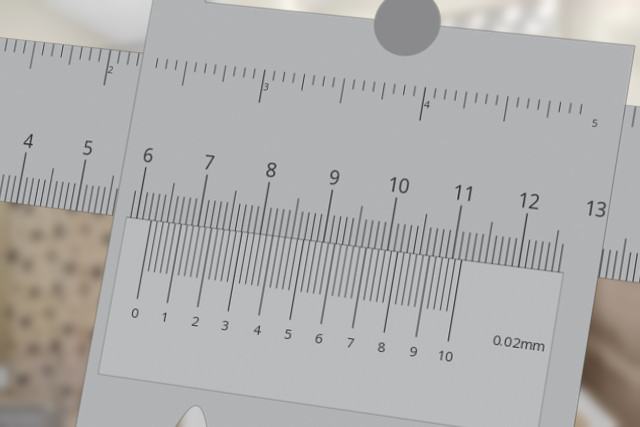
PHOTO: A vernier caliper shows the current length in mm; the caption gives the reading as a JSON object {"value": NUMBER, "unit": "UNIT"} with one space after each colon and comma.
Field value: {"value": 62.4, "unit": "mm"}
